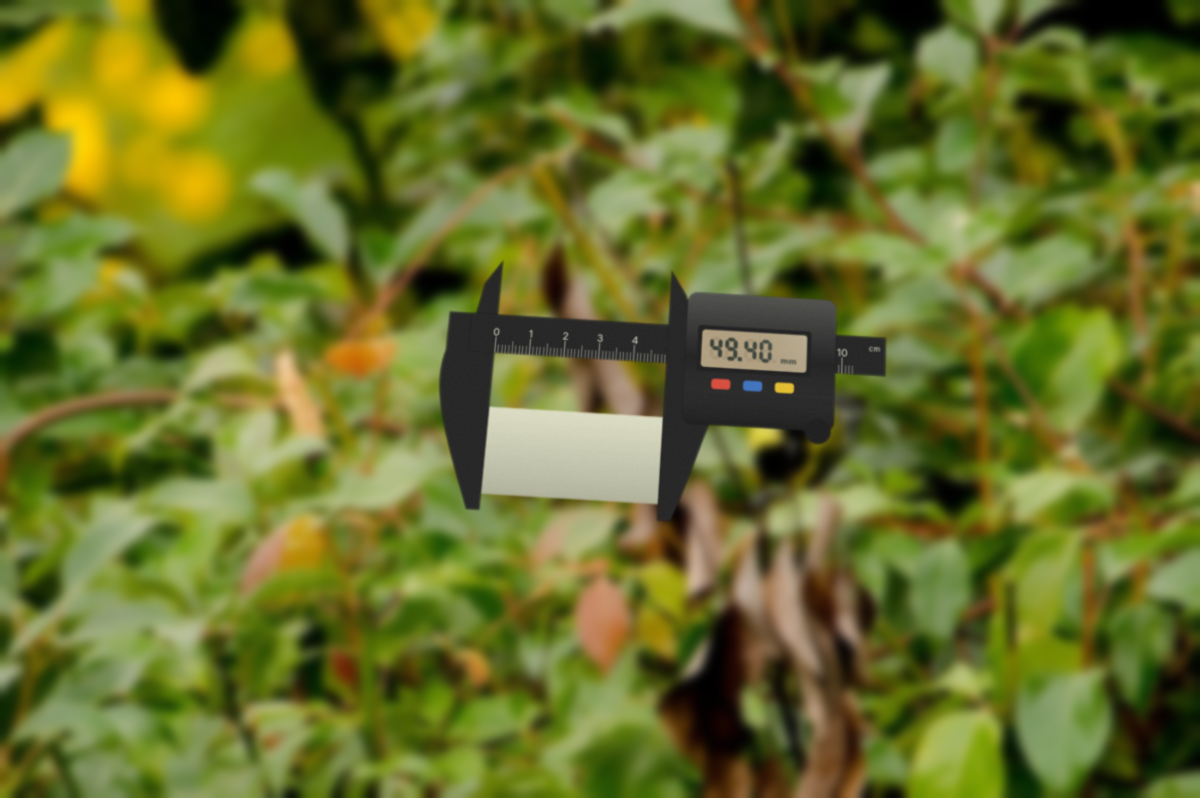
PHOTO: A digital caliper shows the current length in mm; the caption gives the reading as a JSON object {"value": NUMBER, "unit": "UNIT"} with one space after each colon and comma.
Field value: {"value": 49.40, "unit": "mm"}
